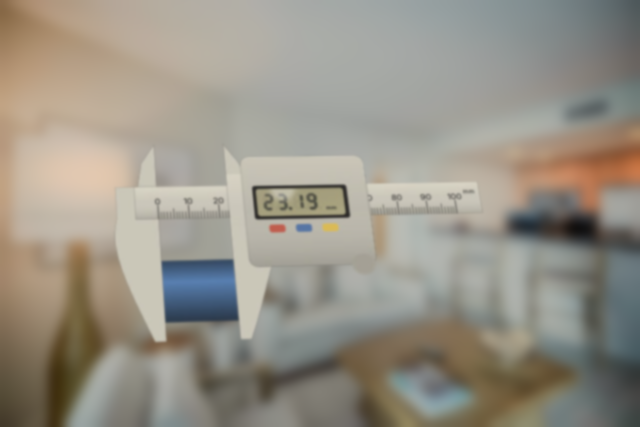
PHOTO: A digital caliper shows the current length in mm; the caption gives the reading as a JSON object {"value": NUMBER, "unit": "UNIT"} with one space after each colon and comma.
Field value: {"value": 23.19, "unit": "mm"}
